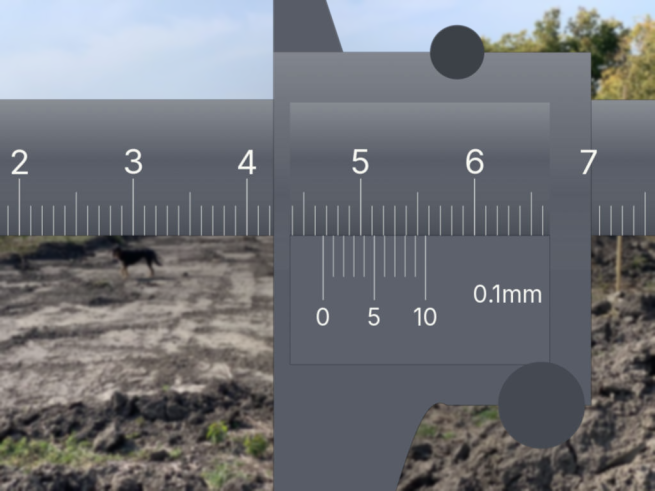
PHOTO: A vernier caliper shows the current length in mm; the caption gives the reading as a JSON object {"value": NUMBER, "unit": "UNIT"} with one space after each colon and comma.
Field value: {"value": 46.7, "unit": "mm"}
